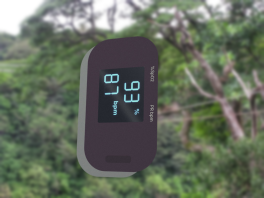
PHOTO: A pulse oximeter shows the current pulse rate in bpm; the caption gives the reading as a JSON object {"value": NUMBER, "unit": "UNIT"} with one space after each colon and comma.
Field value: {"value": 87, "unit": "bpm"}
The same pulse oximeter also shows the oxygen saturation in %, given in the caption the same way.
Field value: {"value": 93, "unit": "%"}
